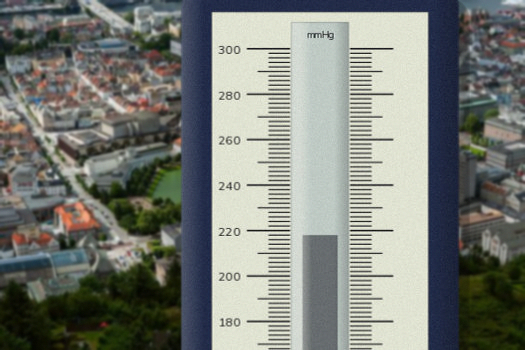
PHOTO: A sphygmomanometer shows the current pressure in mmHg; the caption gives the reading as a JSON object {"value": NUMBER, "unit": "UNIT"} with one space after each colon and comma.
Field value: {"value": 218, "unit": "mmHg"}
